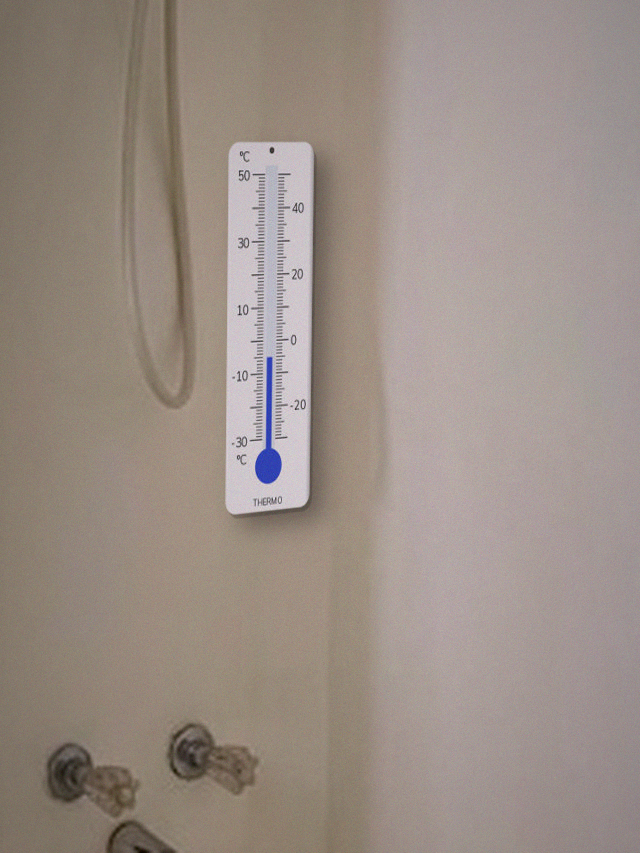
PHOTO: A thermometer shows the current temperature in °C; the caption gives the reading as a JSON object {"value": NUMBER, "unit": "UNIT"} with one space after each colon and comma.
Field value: {"value": -5, "unit": "°C"}
